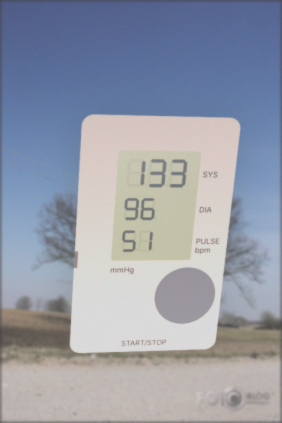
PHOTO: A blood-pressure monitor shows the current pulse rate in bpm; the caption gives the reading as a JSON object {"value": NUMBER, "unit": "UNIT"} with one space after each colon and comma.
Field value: {"value": 51, "unit": "bpm"}
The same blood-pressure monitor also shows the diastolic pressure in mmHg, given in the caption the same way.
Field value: {"value": 96, "unit": "mmHg"}
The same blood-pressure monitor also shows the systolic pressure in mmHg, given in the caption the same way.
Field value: {"value": 133, "unit": "mmHg"}
